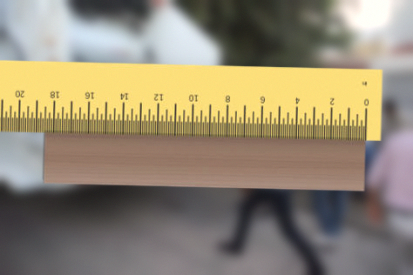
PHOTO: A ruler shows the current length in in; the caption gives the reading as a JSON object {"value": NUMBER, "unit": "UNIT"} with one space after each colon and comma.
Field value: {"value": 18.5, "unit": "in"}
